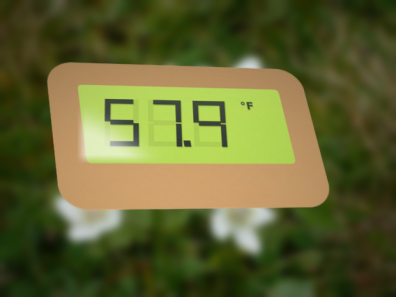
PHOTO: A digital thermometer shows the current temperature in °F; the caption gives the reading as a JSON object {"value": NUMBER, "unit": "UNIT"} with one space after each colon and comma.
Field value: {"value": 57.9, "unit": "°F"}
